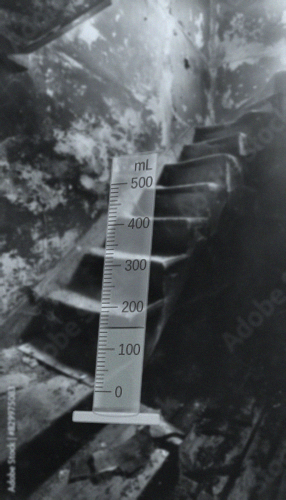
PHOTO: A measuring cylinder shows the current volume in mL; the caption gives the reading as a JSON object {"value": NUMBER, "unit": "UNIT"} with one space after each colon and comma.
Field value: {"value": 150, "unit": "mL"}
